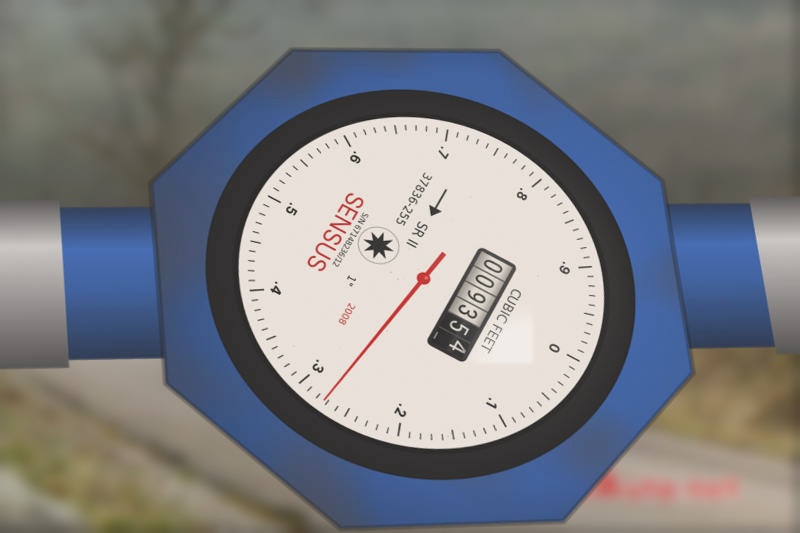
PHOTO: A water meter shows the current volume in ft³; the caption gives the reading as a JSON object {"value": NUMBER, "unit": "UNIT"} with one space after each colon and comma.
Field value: {"value": 9354.27, "unit": "ft³"}
